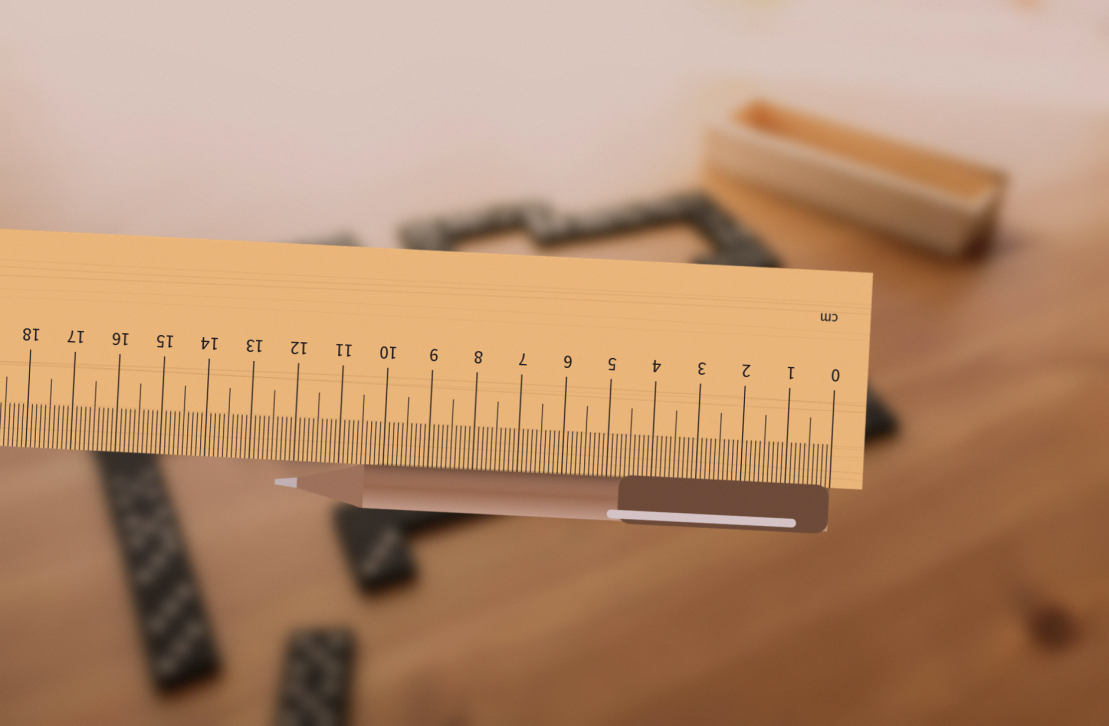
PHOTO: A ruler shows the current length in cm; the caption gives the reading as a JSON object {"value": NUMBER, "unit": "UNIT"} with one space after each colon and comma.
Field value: {"value": 12.4, "unit": "cm"}
